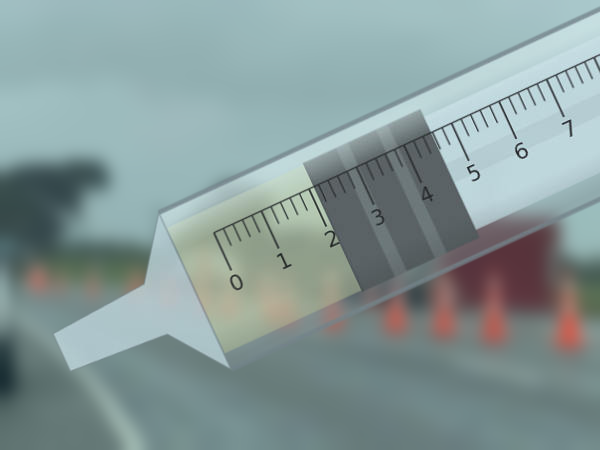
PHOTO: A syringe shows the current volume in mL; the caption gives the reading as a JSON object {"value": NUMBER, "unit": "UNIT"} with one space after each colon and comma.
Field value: {"value": 2.1, "unit": "mL"}
